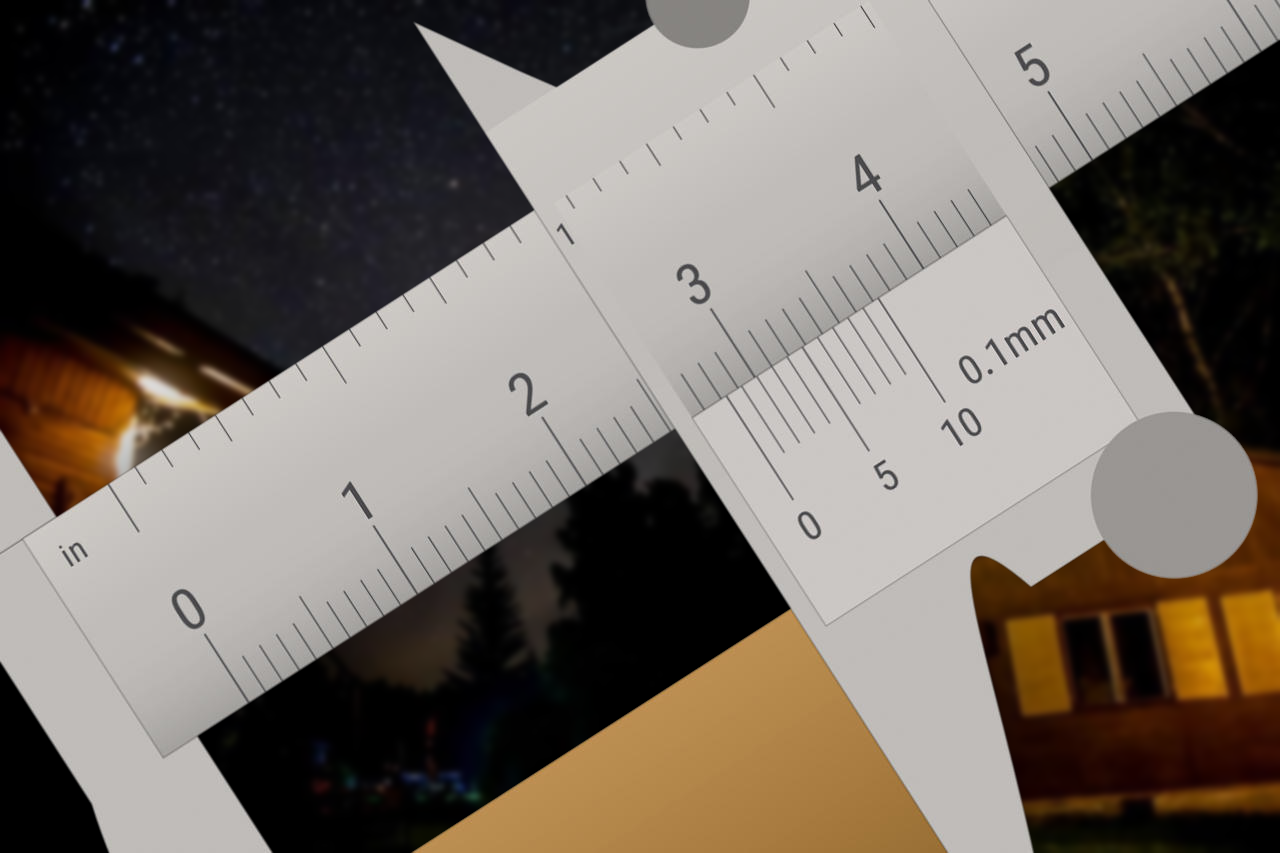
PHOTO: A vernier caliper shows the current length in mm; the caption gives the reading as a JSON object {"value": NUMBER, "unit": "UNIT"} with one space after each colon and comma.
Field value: {"value": 28.3, "unit": "mm"}
